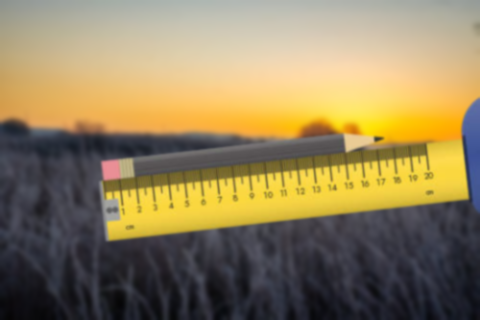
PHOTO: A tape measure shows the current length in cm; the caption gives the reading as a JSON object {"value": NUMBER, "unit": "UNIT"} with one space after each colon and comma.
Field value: {"value": 17.5, "unit": "cm"}
